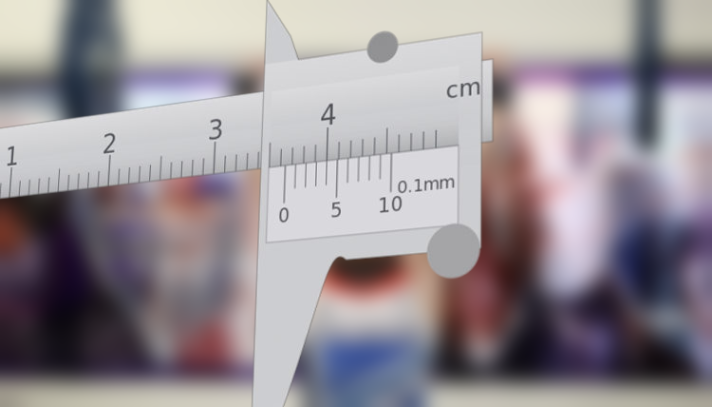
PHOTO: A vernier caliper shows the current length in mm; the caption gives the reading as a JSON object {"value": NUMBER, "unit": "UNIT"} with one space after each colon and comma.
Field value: {"value": 36.4, "unit": "mm"}
